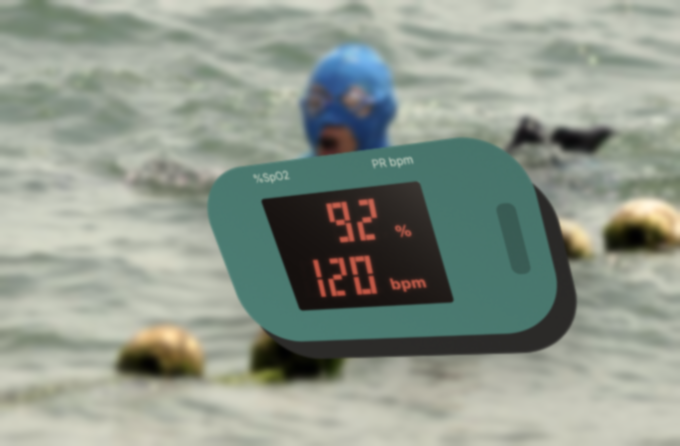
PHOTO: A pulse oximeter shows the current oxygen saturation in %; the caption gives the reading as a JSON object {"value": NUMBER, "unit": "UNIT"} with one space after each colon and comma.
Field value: {"value": 92, "unit": "%"}
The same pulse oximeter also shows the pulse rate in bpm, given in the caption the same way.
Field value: {"value": 120, "unit": "bpm"}
